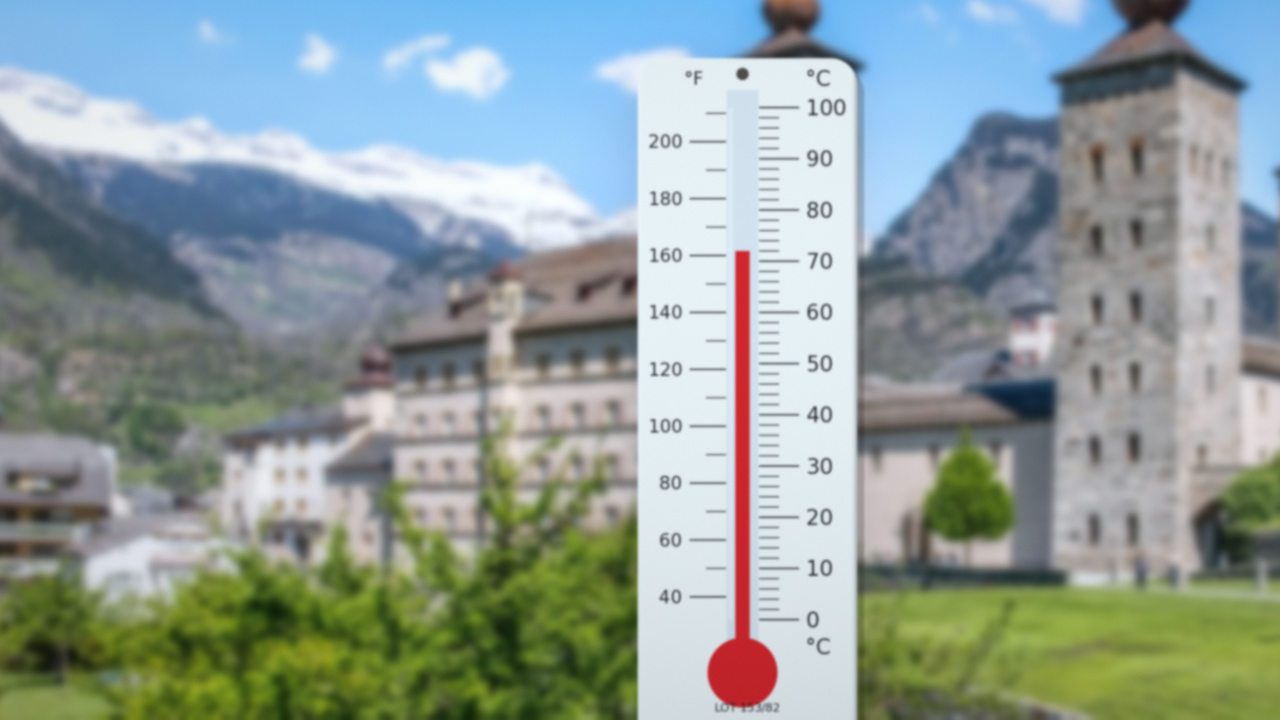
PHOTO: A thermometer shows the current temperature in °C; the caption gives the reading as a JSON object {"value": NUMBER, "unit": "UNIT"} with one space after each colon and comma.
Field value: {"value": 72, "unit": "°C"}
